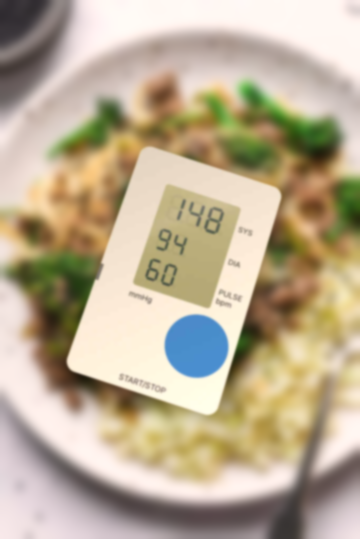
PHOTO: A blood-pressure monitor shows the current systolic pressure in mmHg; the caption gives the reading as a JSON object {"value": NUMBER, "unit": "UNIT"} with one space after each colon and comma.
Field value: {"value": 148, "unit": "mmHg"}
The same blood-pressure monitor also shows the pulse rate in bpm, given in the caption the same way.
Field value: {"value": 60, "unit": "bpm"}
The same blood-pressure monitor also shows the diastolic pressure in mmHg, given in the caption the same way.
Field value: {"value": 94, "unit": "mmHg"}
